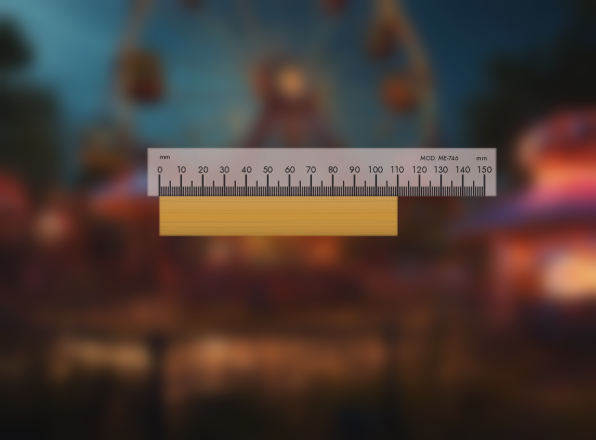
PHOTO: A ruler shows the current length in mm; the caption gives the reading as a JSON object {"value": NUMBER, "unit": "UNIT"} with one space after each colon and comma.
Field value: {"value": 110, "unit": "mm"}
